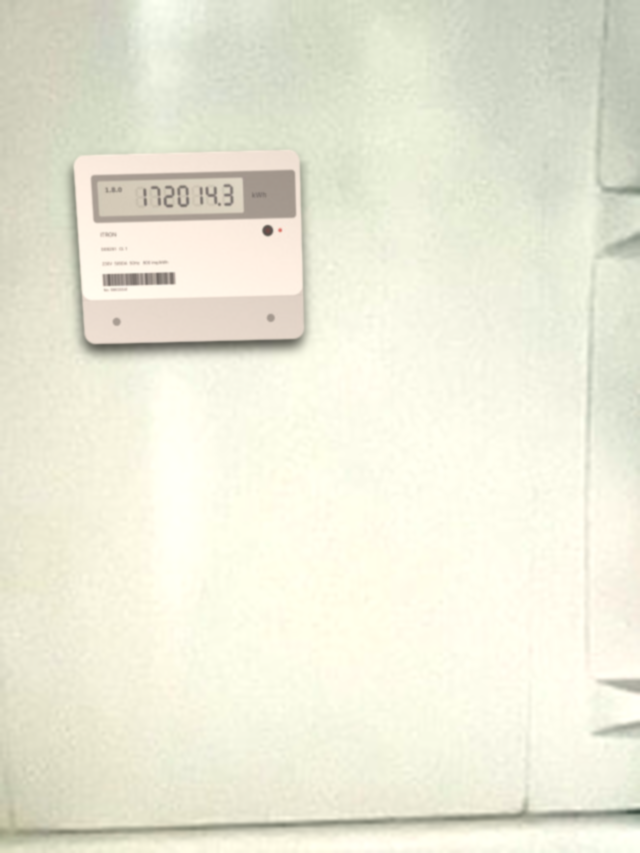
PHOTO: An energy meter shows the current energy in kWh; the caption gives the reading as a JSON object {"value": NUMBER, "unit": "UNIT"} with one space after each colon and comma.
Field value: {"value": 172014.3, "unit": "kWh"}
